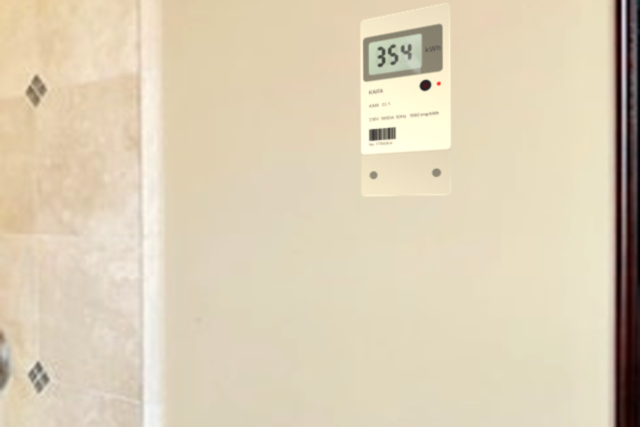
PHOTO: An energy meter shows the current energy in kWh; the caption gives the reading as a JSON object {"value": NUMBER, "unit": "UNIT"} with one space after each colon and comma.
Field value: {"value": 354, "unit": "kWh"}
